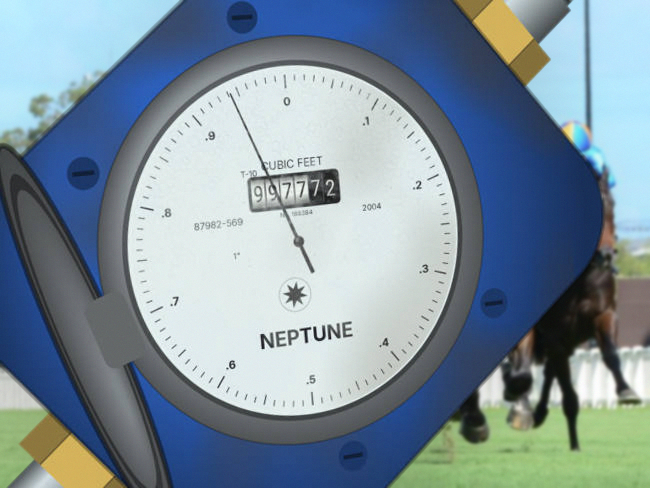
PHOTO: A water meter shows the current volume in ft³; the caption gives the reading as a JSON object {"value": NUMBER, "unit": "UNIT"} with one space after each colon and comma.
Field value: {"value": 997771.94, "unit": "ft³"}
